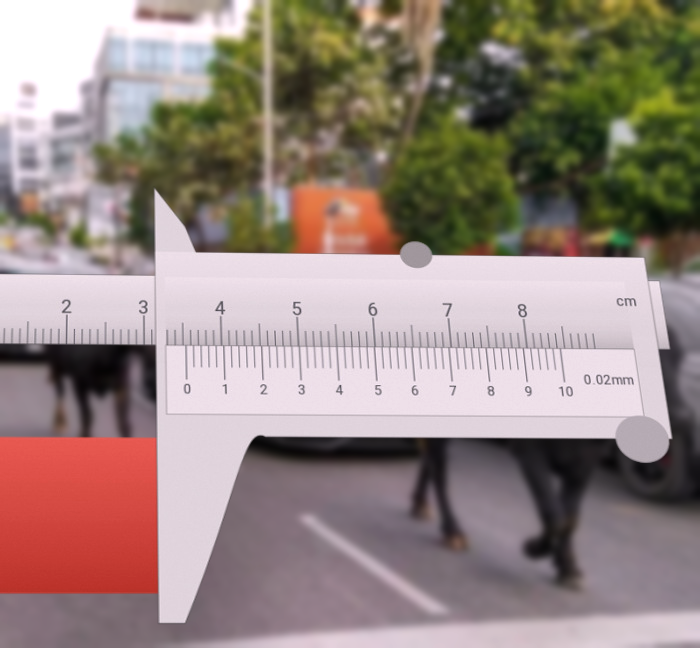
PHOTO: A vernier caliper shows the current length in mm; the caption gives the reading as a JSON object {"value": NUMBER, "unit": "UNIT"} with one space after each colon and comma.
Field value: {"value": 35.4, "unit": "mm"}
